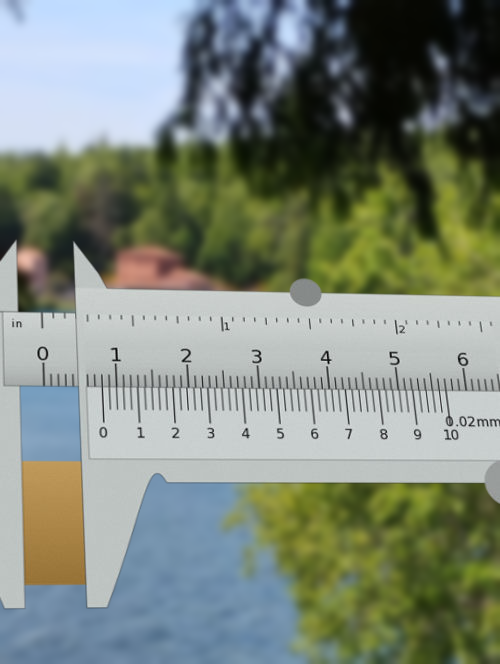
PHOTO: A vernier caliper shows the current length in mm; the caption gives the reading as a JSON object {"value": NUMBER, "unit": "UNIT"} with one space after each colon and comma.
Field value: {"value": 8.0, "unit": "mm"}
